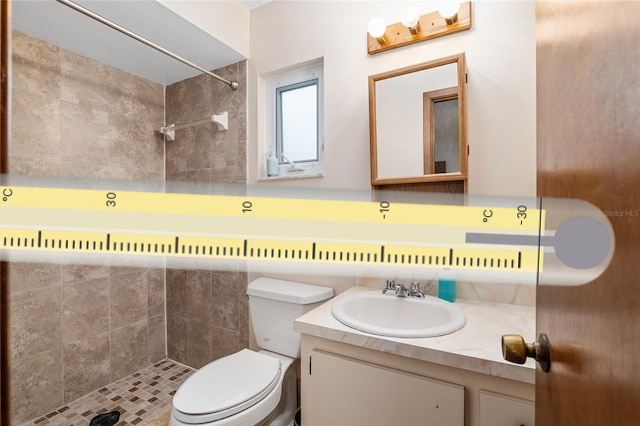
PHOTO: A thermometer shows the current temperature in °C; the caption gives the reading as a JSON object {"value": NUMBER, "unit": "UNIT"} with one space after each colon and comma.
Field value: {"value": -22, "unit": "°C"}
